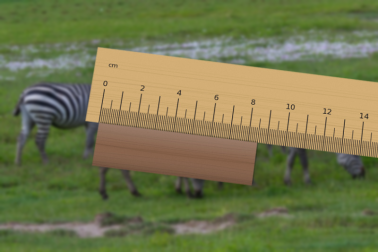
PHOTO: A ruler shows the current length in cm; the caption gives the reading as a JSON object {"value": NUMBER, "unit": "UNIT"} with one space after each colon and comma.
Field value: {"value": 8.5, "unit": "cm"}
